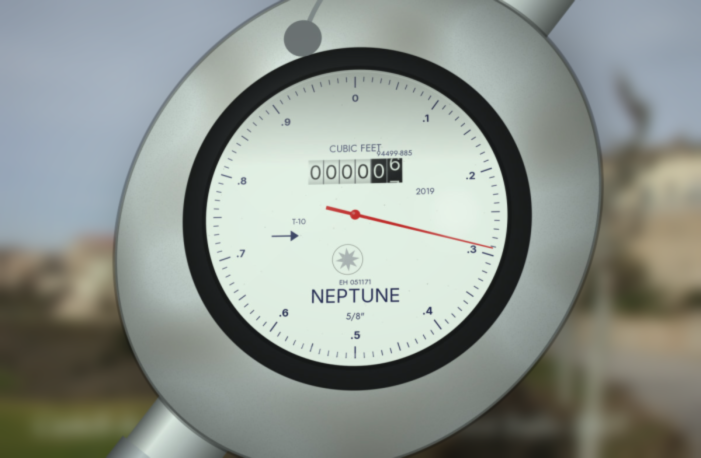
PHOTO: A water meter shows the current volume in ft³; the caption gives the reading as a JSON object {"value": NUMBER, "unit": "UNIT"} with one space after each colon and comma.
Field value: {"value": 6.29, "unit": "ft³"}
